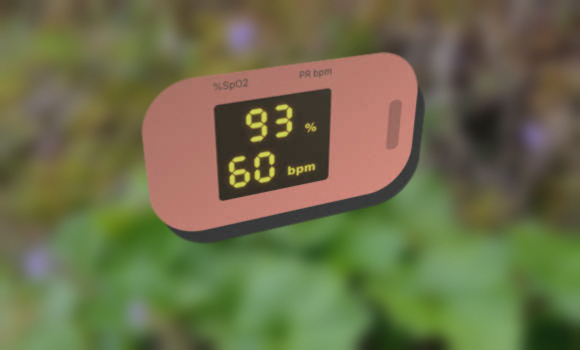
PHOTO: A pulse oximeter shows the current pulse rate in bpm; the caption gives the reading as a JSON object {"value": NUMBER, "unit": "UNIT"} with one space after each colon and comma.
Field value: {"value": 60, "unit": "bpm"}
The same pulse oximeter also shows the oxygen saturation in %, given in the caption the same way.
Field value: {"value": 93, "unit": "%"}
